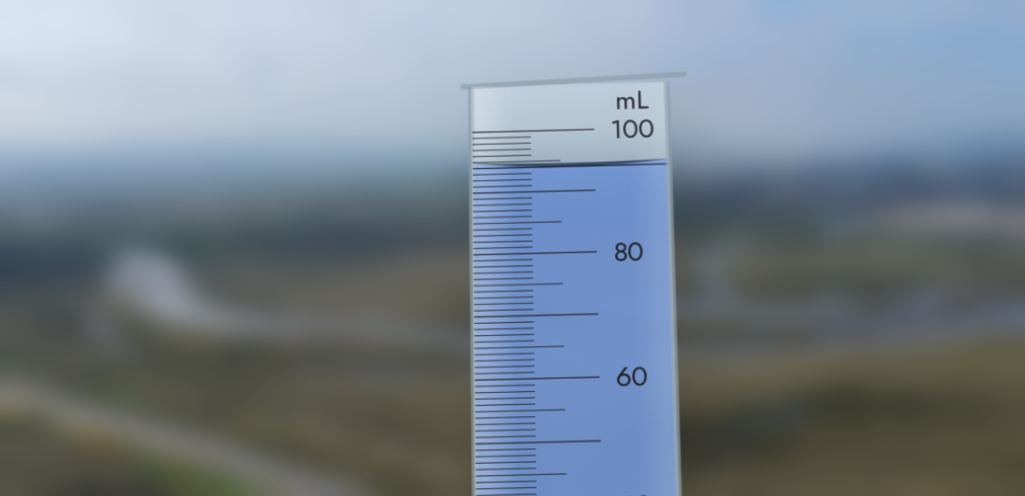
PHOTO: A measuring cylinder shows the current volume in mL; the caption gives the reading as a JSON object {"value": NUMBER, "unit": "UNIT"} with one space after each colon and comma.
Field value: {"value": 94, "unit": "mL"}
